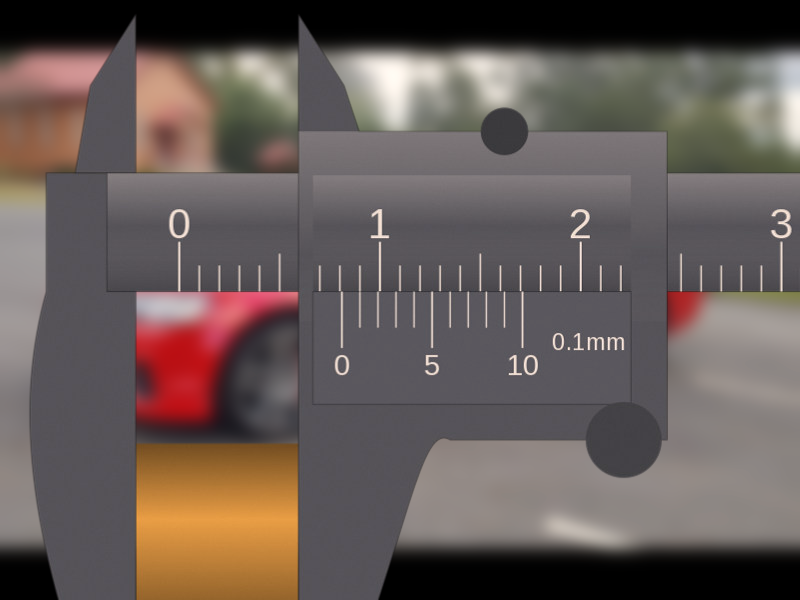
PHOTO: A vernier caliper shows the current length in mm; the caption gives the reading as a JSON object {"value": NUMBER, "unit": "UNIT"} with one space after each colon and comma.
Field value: {"value": 8.1, "unit": "mm"}
